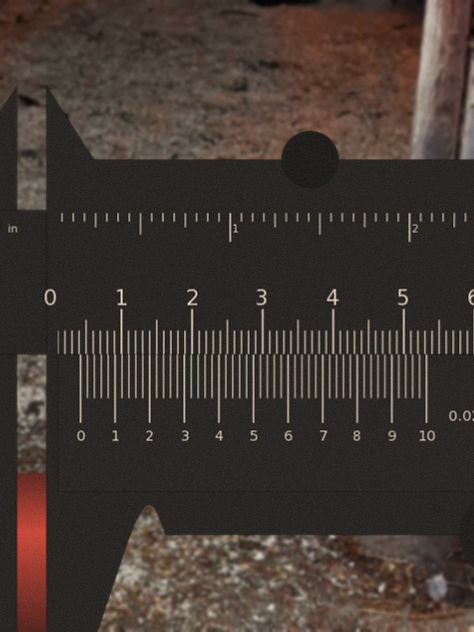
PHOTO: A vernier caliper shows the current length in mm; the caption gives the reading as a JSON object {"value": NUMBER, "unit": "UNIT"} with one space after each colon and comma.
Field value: {"value": 4.2, "unit": "mm"}
